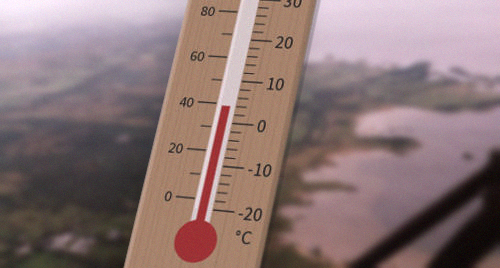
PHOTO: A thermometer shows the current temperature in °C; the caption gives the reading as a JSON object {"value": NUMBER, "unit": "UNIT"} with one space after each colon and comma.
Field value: {"value": 4, "unit": "°C"}
